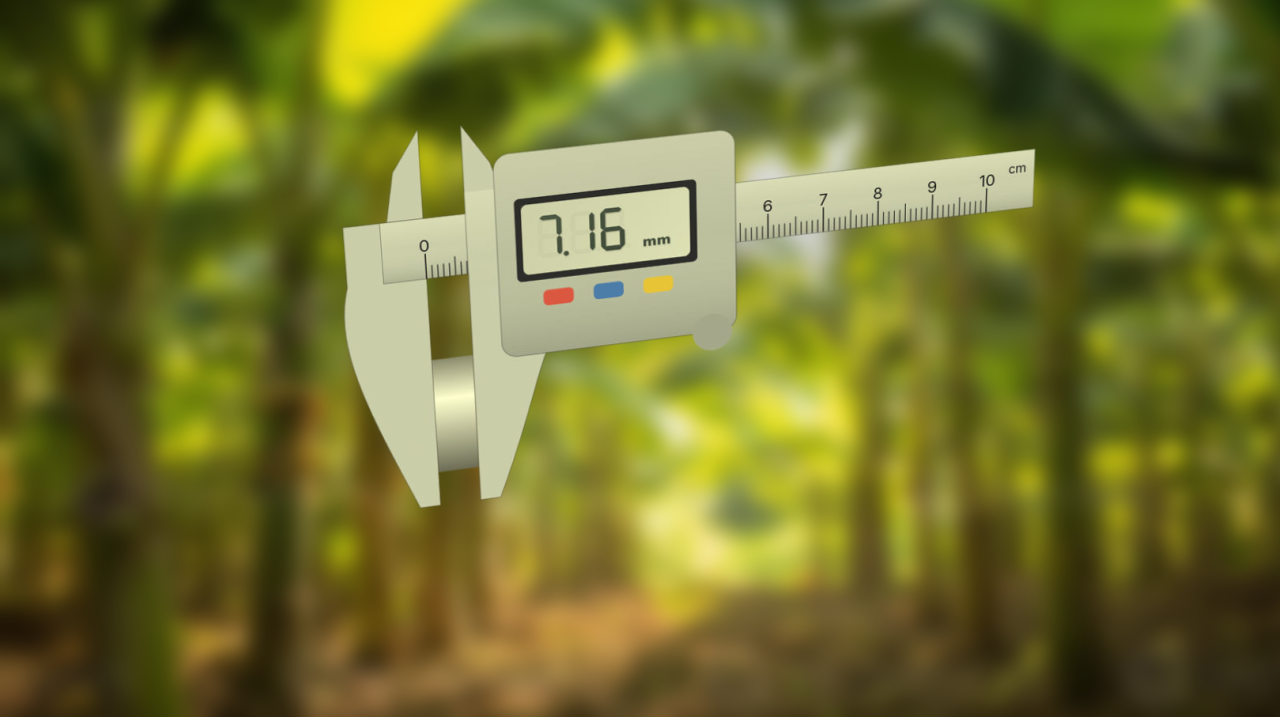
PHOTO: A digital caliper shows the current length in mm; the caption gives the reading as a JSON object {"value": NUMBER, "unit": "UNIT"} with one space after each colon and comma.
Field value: {"value": 7.16, "unit": "mm"}
